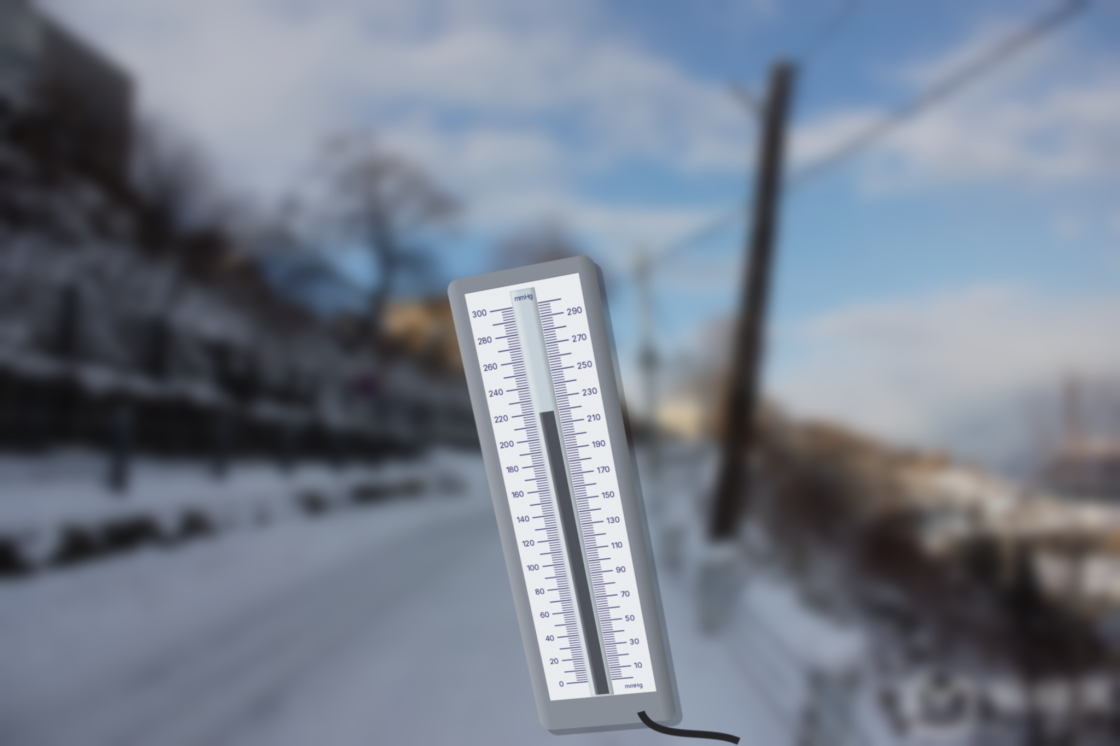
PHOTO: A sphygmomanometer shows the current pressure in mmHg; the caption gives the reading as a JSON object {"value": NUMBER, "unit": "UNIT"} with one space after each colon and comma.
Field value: {"value": 220, "unit": "mmHg"}
